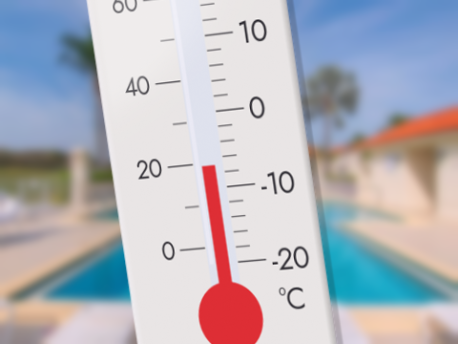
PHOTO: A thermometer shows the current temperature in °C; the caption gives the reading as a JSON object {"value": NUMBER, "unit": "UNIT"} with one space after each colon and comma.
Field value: {"value": -7, "unit": "°C"}
